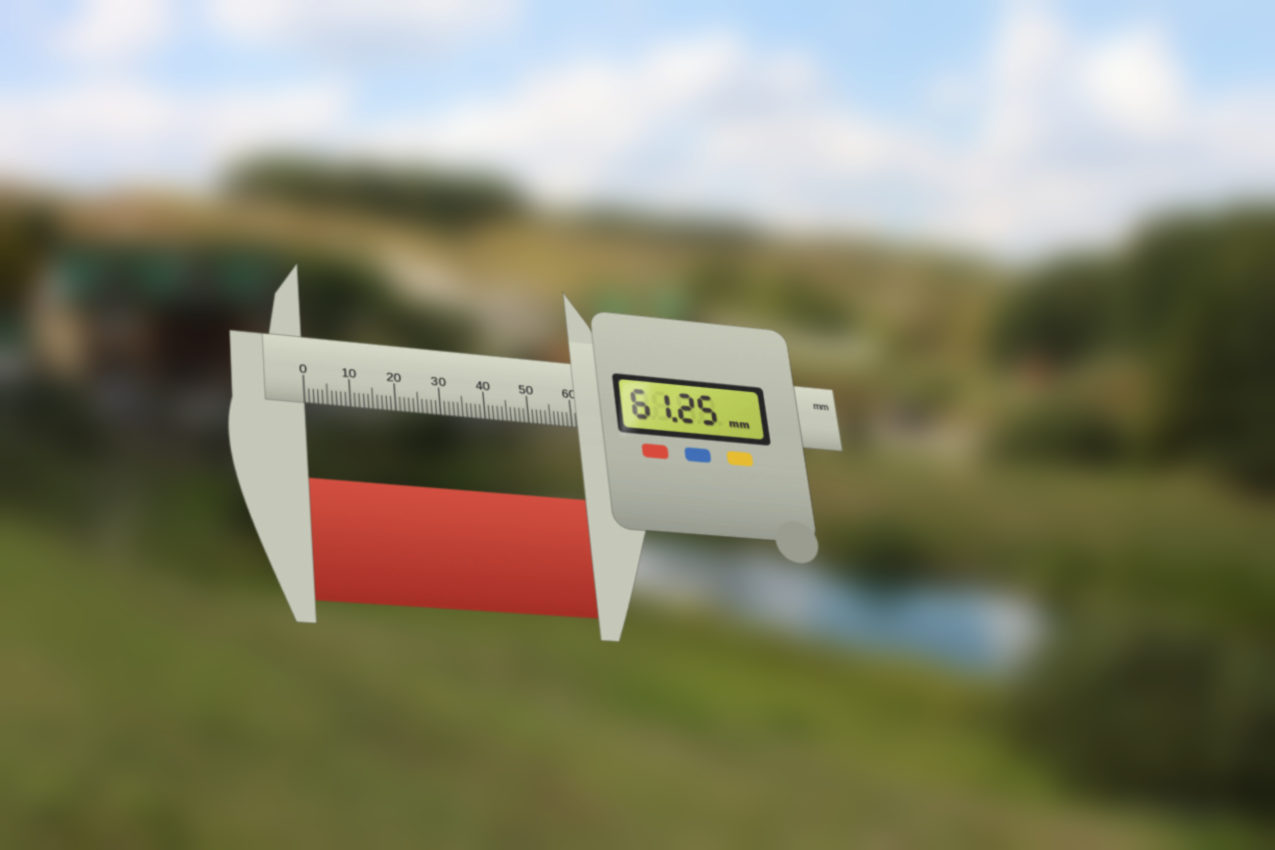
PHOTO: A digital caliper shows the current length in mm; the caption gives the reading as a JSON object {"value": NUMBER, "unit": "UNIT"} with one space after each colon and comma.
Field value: {"value": 61.25, "unit": "mm"}
